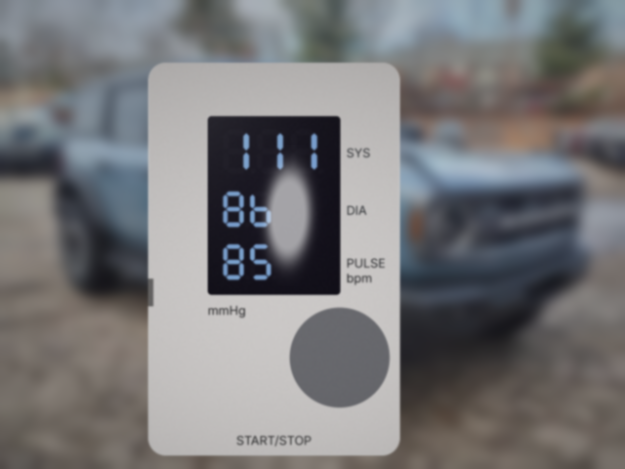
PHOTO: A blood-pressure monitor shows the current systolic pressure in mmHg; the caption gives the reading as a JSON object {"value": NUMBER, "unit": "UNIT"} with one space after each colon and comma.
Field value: {"value": 111, "unit": "mmHg"}
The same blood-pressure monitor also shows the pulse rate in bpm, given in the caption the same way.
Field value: {"value": 85, "unit": "bpm"}
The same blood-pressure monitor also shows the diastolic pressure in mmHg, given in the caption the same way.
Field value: {"value": 86, "unit": "mmHg"}
